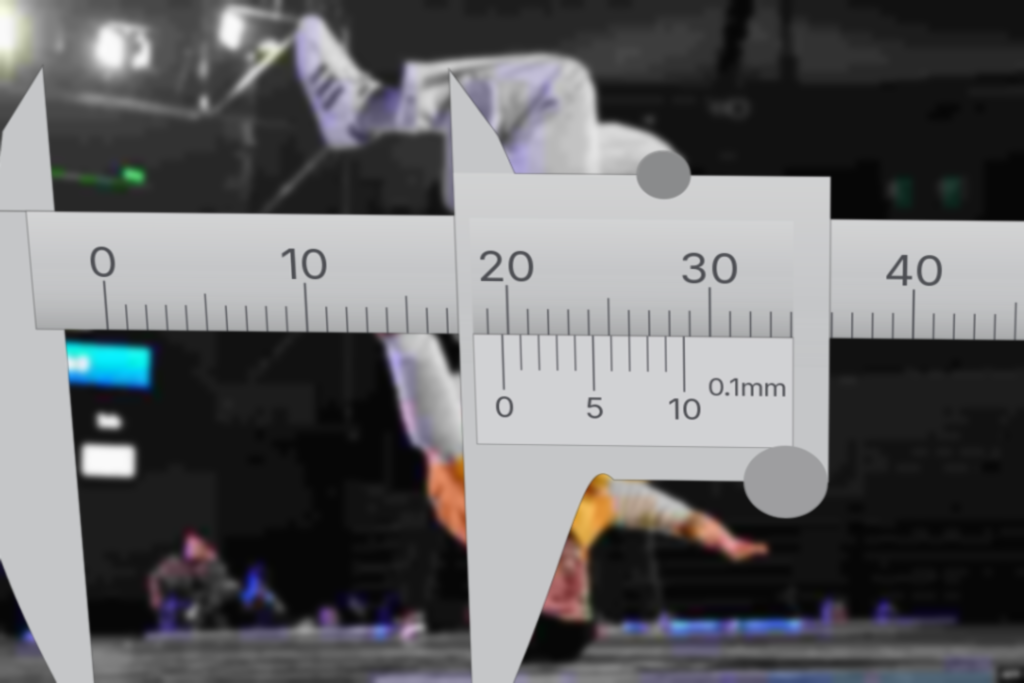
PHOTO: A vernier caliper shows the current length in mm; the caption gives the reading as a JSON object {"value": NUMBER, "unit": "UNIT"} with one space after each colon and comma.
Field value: {"value": 19.7, "unit": "mm"}
